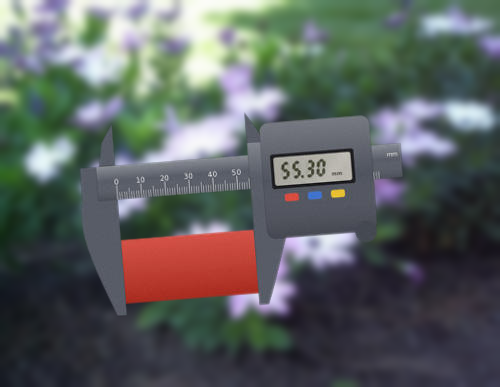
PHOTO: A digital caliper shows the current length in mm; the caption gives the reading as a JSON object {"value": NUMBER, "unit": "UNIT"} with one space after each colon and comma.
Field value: {"value": 55.30, "unit": "mm"}
